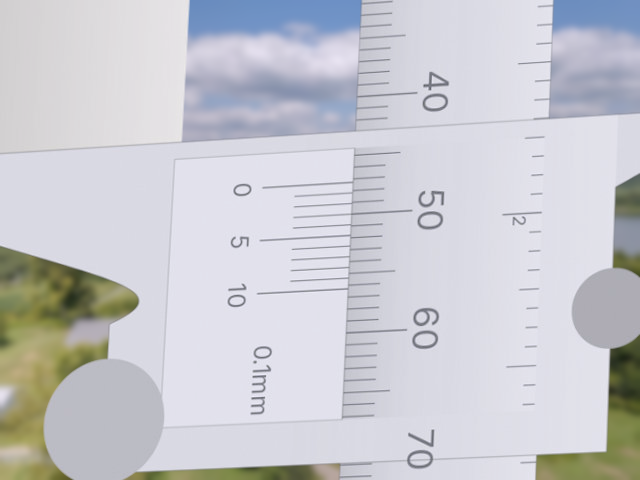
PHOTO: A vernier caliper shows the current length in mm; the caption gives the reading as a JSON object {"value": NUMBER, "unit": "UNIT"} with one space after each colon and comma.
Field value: {"value": 47.3, "unit": "mm"}
